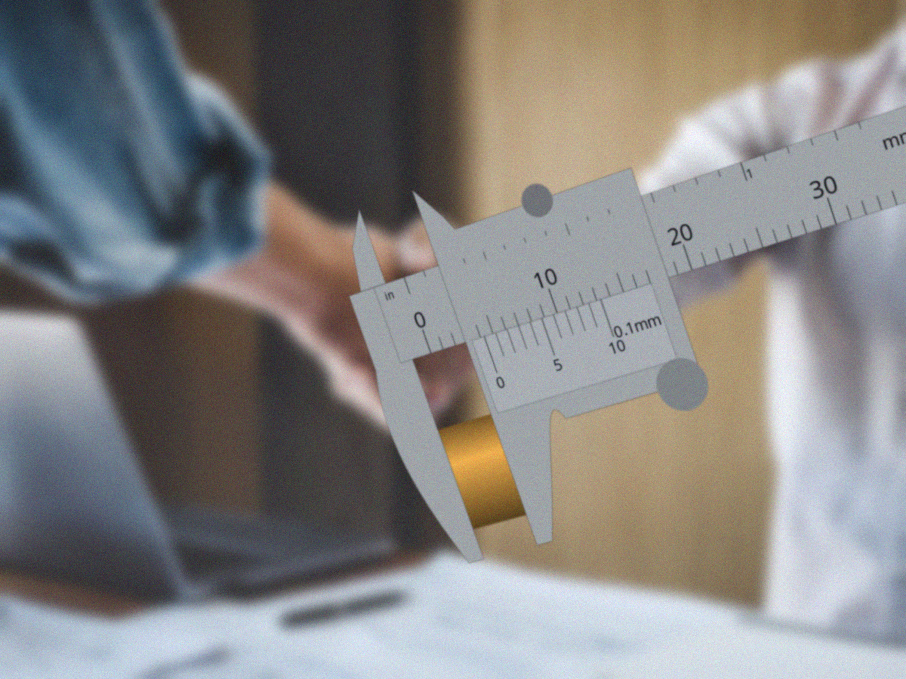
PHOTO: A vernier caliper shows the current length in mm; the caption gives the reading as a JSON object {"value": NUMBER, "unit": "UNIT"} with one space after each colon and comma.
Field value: {"value": 4.3, "unit": "mm"}
